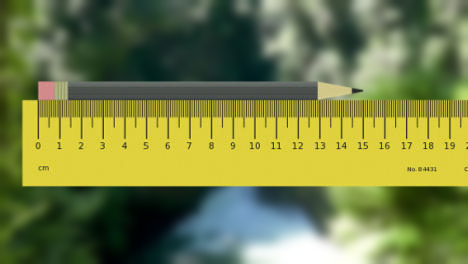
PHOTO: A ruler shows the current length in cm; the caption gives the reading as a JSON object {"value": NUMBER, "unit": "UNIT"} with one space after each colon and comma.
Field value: {"value": 15, "unit": "cm"}
